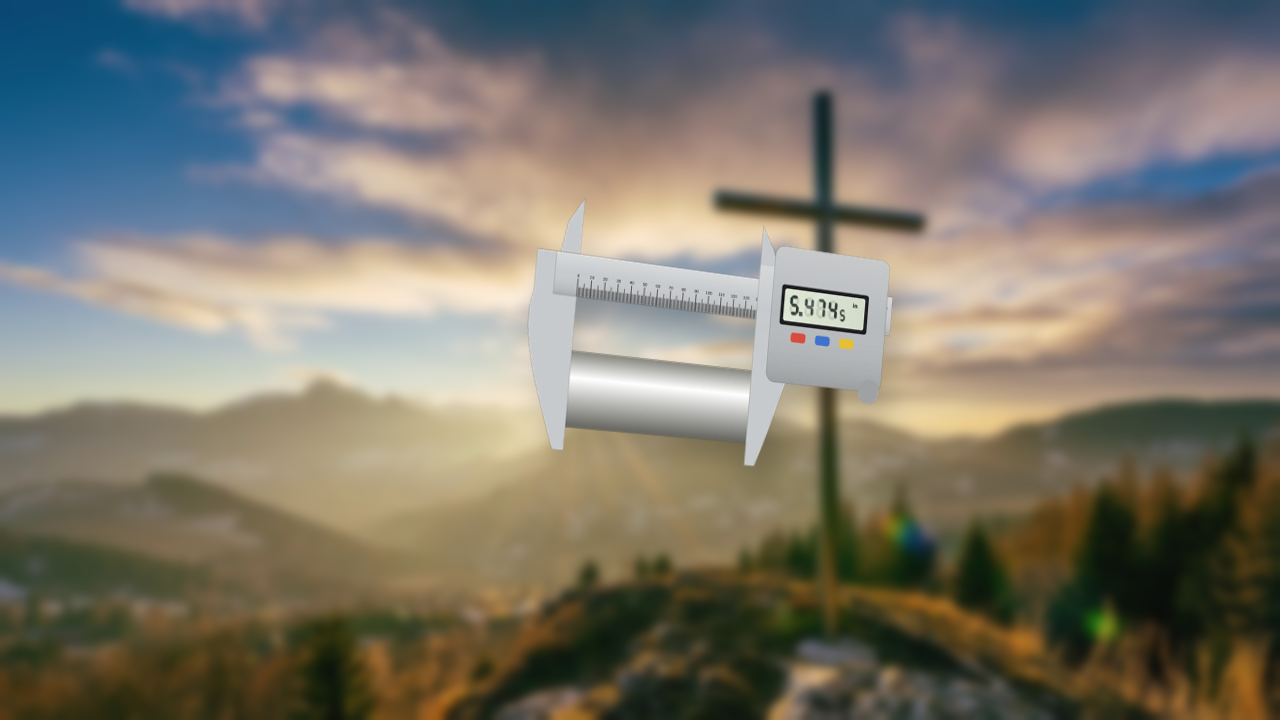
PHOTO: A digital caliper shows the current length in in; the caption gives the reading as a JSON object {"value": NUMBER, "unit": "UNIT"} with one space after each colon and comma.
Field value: {"value": 5.4745, "unit": "in"}
